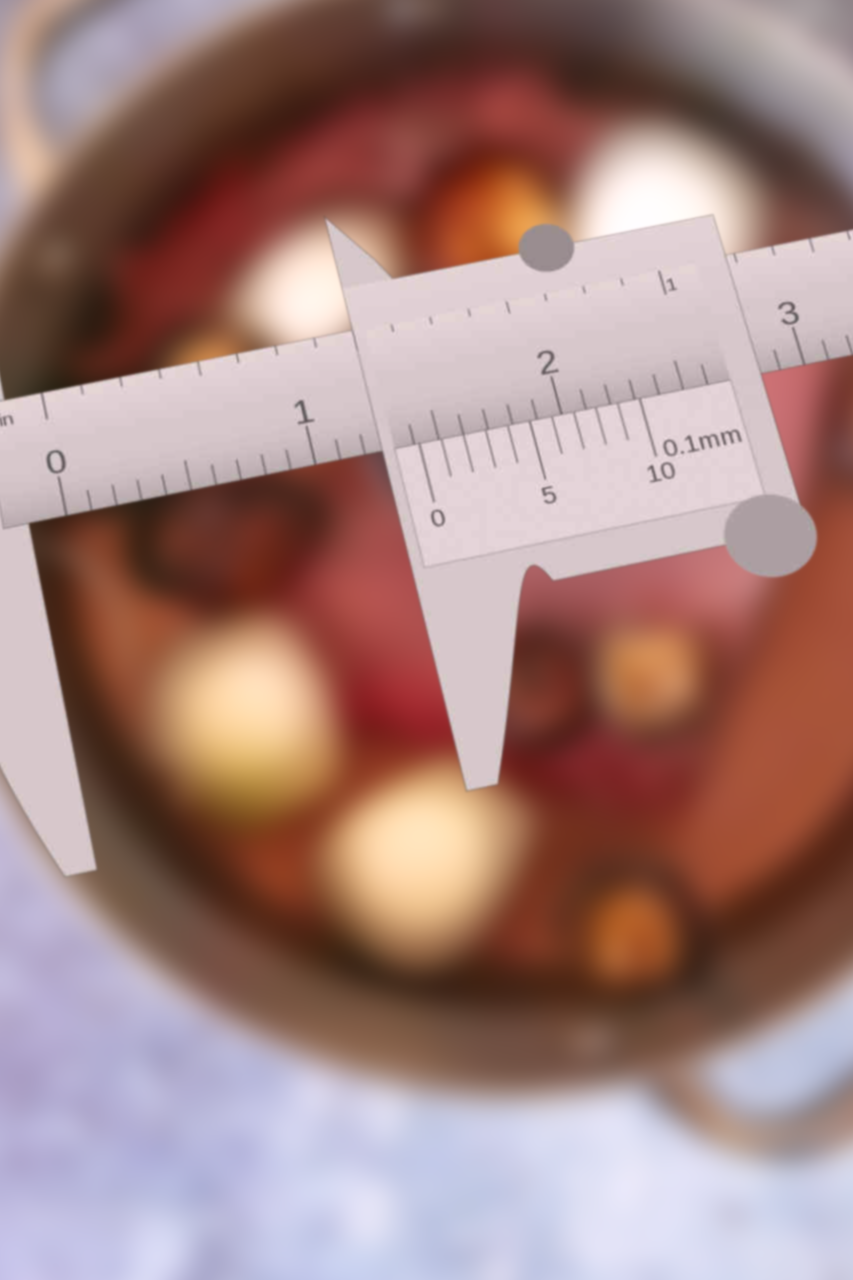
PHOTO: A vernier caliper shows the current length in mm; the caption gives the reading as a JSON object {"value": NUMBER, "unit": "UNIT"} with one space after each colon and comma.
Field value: {"value": 14.2, "unit": "mm"}
